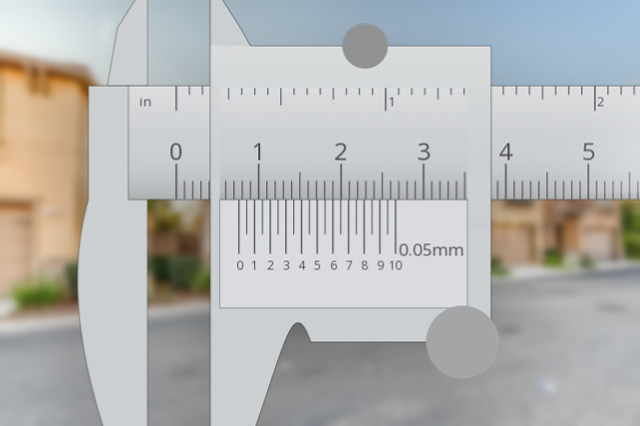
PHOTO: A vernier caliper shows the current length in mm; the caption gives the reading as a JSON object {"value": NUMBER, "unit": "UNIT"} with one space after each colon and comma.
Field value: {"value": 7.6, "unit": "mm"}
